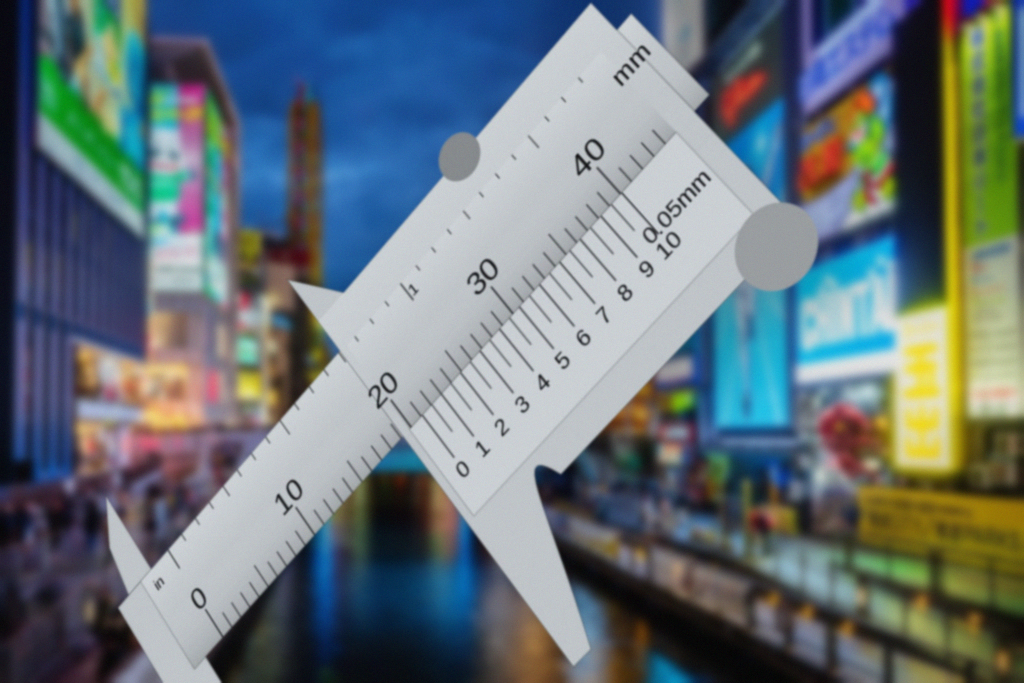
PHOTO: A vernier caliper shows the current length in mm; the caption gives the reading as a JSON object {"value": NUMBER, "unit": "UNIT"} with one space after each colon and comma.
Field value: {"value": 21.1, "unit": "mm"}
